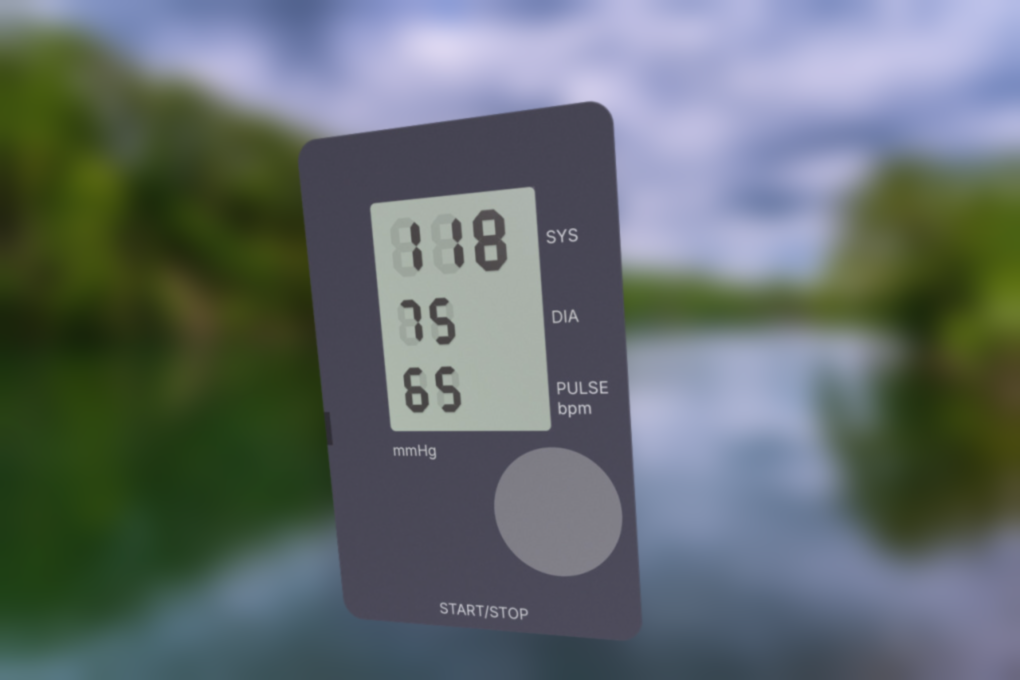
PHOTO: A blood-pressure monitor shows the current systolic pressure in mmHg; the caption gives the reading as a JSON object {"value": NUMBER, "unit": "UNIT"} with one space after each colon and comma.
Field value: {"value": 118, "unit": "mmHg"}
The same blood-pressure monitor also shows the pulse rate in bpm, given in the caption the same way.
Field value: {"value": 65, "unit": "bpm"}
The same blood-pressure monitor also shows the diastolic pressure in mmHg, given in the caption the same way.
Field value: {"value": 75, "unit": "mmHg"}
